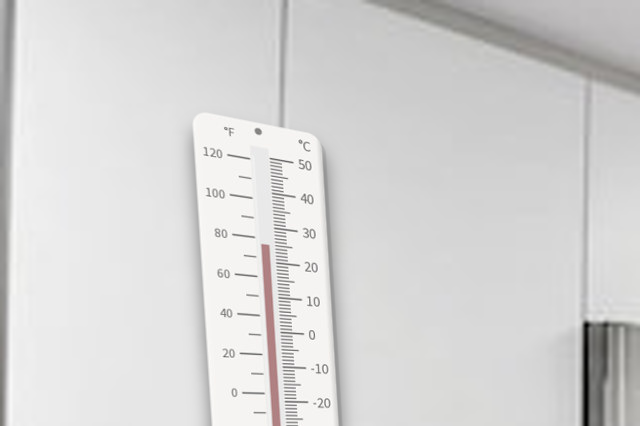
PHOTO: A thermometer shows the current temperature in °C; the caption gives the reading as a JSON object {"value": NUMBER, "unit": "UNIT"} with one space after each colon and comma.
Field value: {"value": 25, "unit": "°C"}
